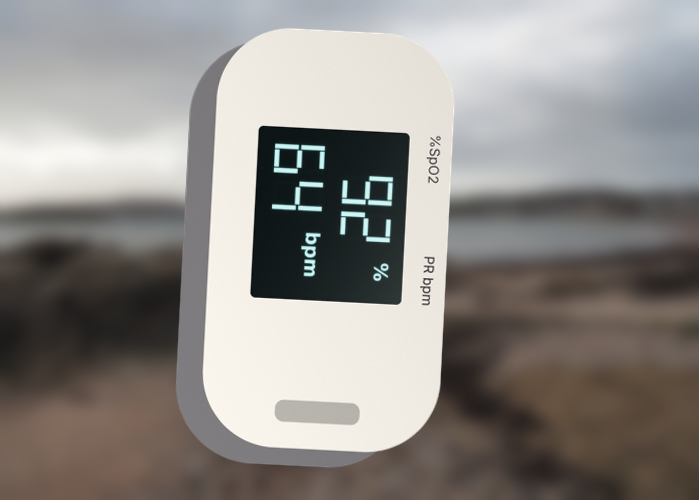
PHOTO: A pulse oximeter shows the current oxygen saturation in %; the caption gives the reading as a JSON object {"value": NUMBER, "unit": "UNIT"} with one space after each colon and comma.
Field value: {"value": 92, "unit": "%"}
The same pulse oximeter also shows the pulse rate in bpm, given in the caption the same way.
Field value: {"value": 64, "unit": "bpm"}
